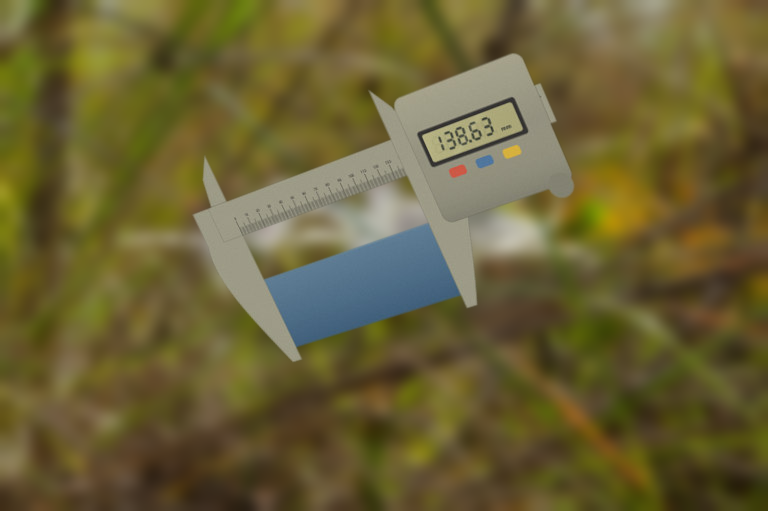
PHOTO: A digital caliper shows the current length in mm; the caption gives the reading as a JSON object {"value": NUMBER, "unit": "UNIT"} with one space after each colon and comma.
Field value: {"value": 138.63, "unit": "mm"}
